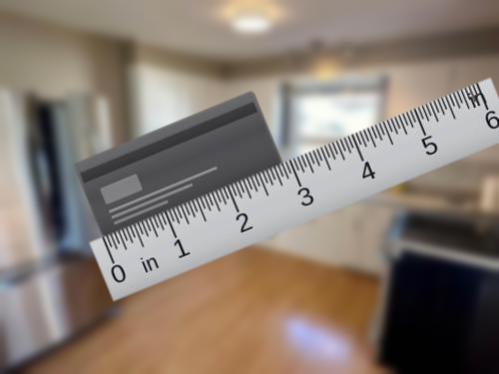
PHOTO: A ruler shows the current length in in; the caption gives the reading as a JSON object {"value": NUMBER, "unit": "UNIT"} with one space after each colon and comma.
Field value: {"value": 2.875, "unit": "in"}
